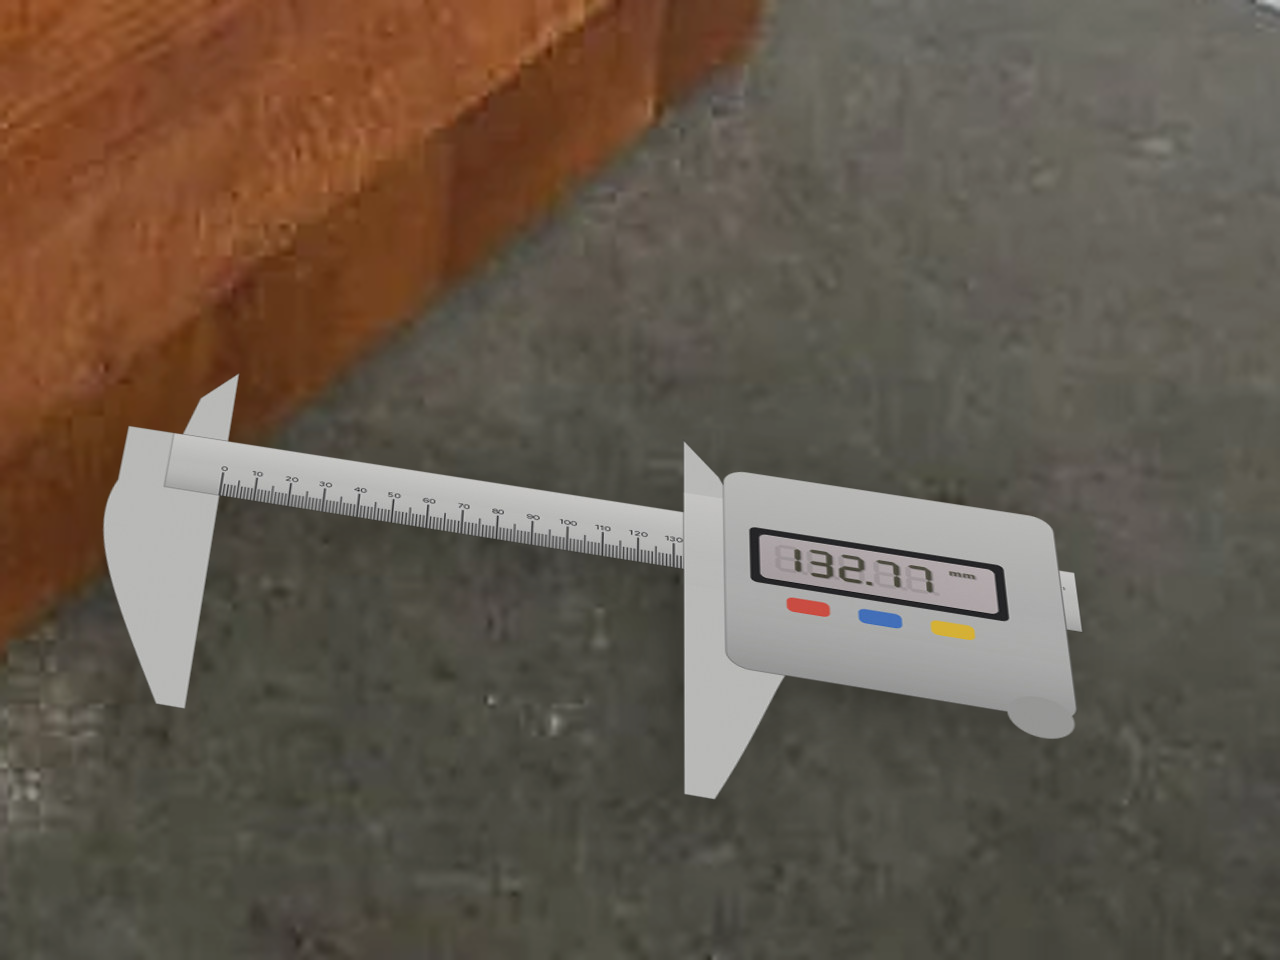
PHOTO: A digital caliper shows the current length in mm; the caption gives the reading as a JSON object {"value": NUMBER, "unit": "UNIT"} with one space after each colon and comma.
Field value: {"value": 132.77, "unit": "mm"}
